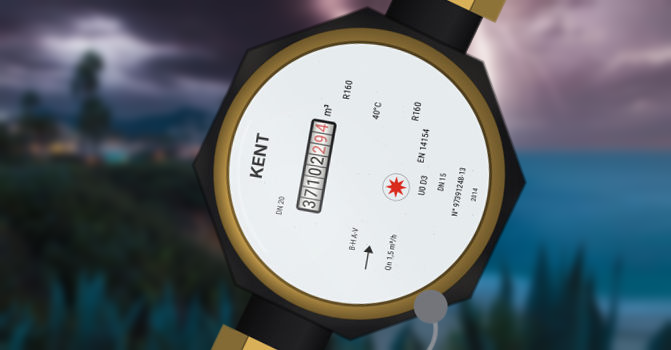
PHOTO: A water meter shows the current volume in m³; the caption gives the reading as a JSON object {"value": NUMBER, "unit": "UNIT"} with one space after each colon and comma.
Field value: {"value": 37102.294, "unit": "m³"}
